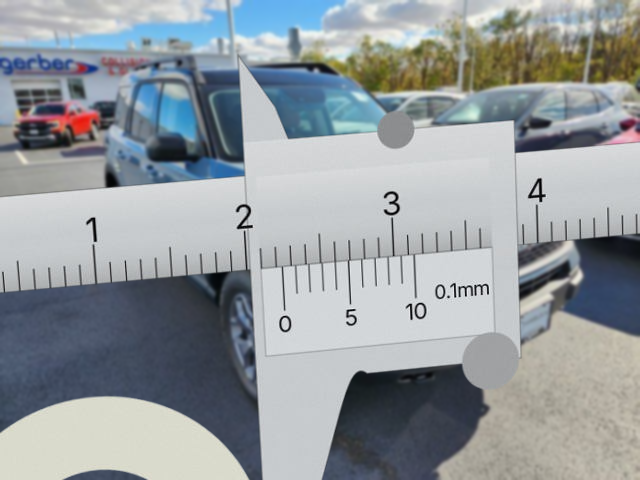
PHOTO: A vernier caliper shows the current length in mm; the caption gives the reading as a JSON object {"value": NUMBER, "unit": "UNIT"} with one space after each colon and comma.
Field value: {"value": 22.4, "unit": "mm"}
